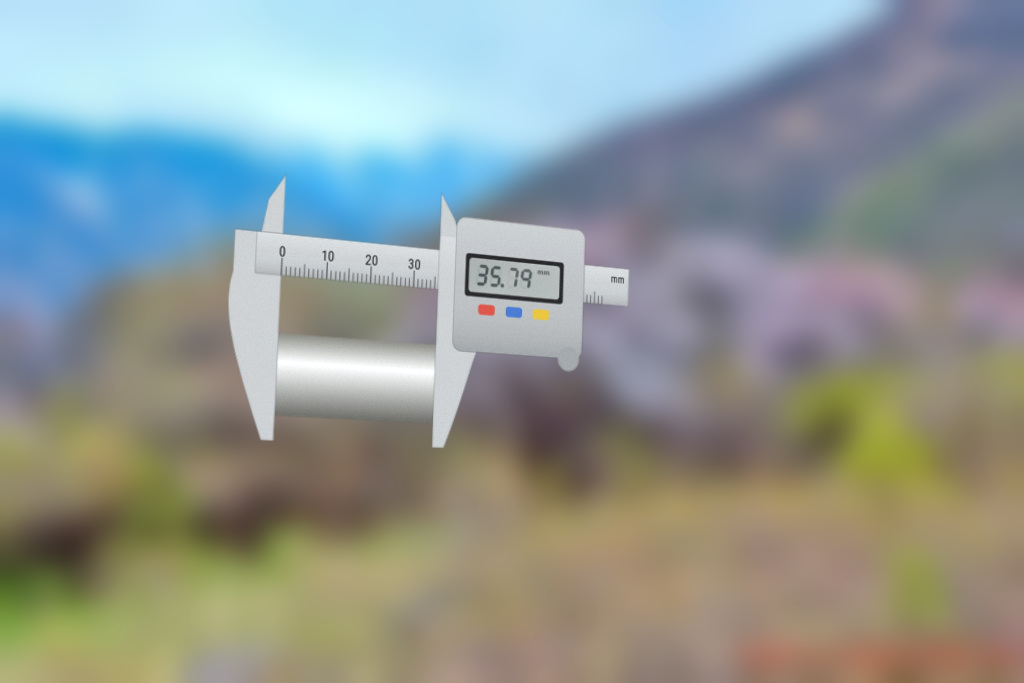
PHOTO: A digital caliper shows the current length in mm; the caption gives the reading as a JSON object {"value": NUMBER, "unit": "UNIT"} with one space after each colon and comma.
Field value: {"value": 35.79, "unit": "mm"}
